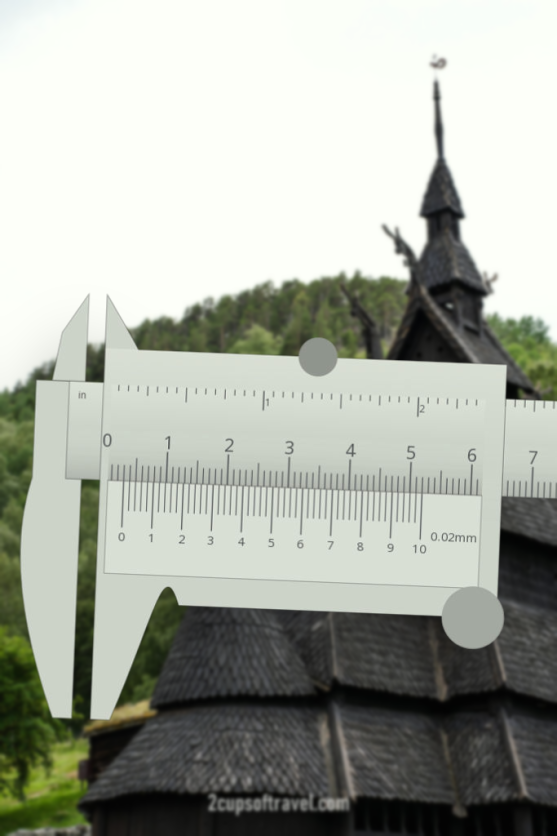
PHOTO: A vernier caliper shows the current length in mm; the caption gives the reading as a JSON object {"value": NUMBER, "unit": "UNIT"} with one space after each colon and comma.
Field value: {"value": 3.0, "unit": "mm"}
